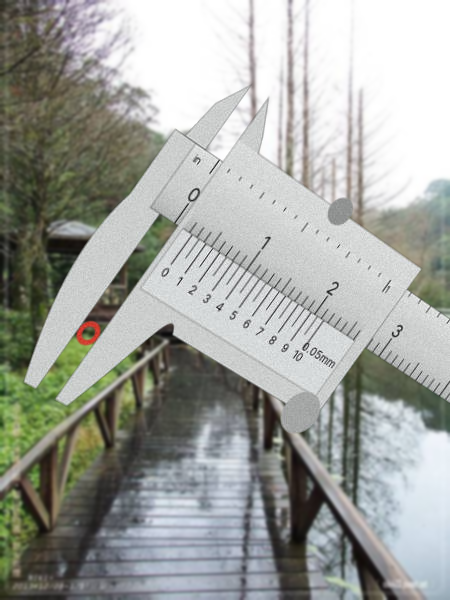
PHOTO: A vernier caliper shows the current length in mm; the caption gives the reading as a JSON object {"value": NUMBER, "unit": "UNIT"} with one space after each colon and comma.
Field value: {"value": 2.4, "unit": "mm"}
